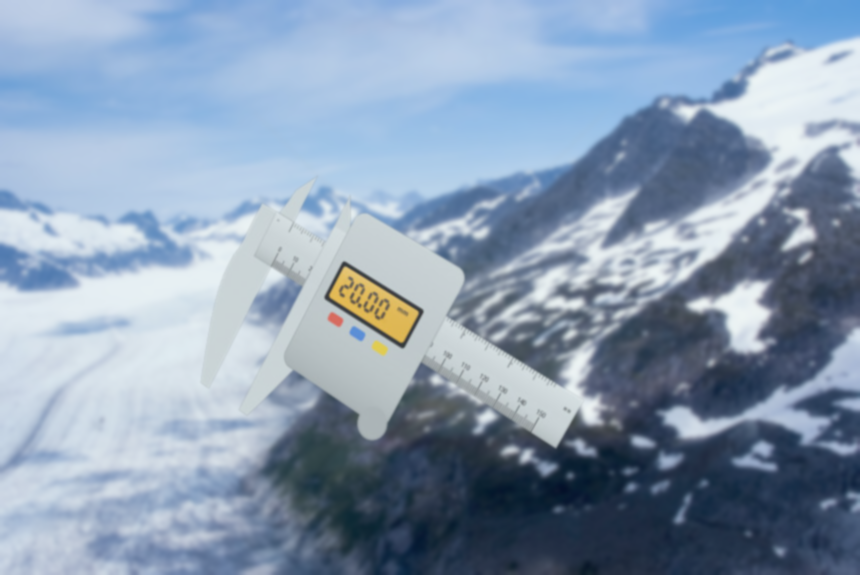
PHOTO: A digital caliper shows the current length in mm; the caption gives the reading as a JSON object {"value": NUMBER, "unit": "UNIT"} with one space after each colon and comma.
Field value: {"value": 20.00, "unit": "mm"}
